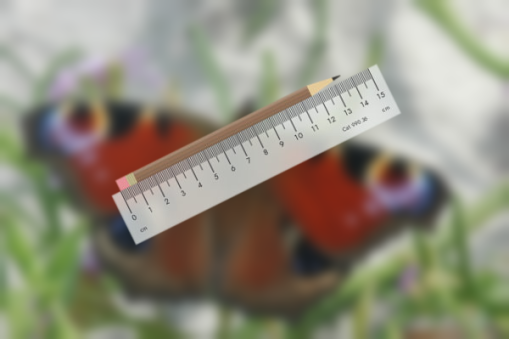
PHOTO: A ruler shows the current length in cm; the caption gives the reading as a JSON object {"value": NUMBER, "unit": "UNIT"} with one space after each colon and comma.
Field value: {"value": 13.5, "unit": "cm"}
